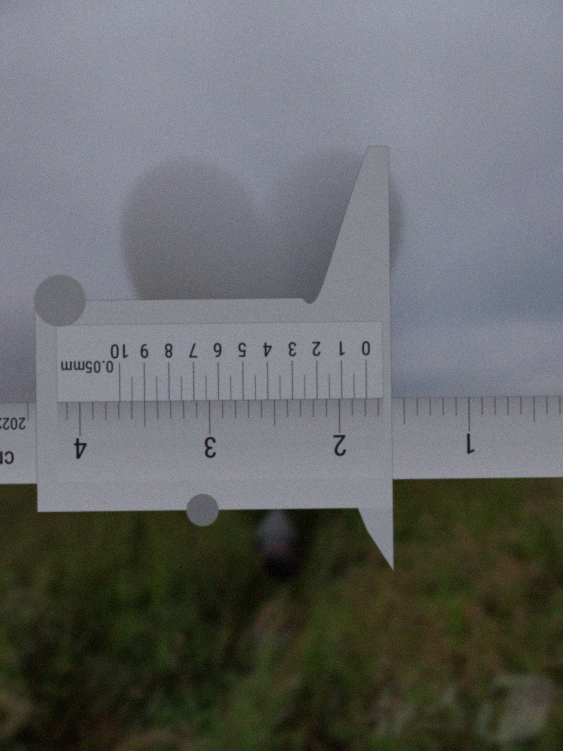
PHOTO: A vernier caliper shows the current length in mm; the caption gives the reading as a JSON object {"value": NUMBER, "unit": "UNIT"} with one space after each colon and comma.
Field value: {"value": 17.9, "unit": "mm"}
